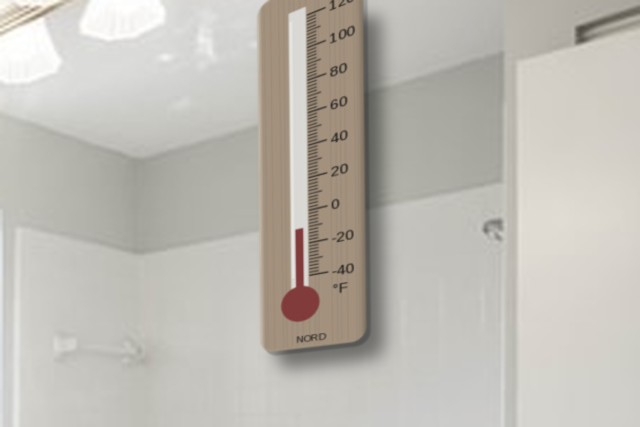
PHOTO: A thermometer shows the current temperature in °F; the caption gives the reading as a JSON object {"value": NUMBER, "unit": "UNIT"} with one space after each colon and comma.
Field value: {"value": -10, "unit": "°F"}
